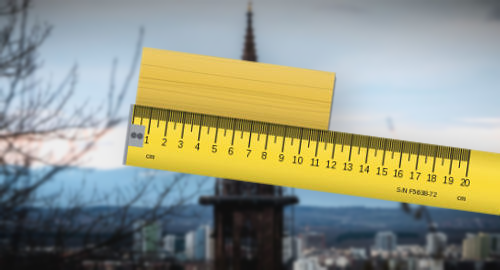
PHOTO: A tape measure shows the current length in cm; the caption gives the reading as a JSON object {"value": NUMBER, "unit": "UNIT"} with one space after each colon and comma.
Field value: {"value": 11.5, "unit": "cm"}
